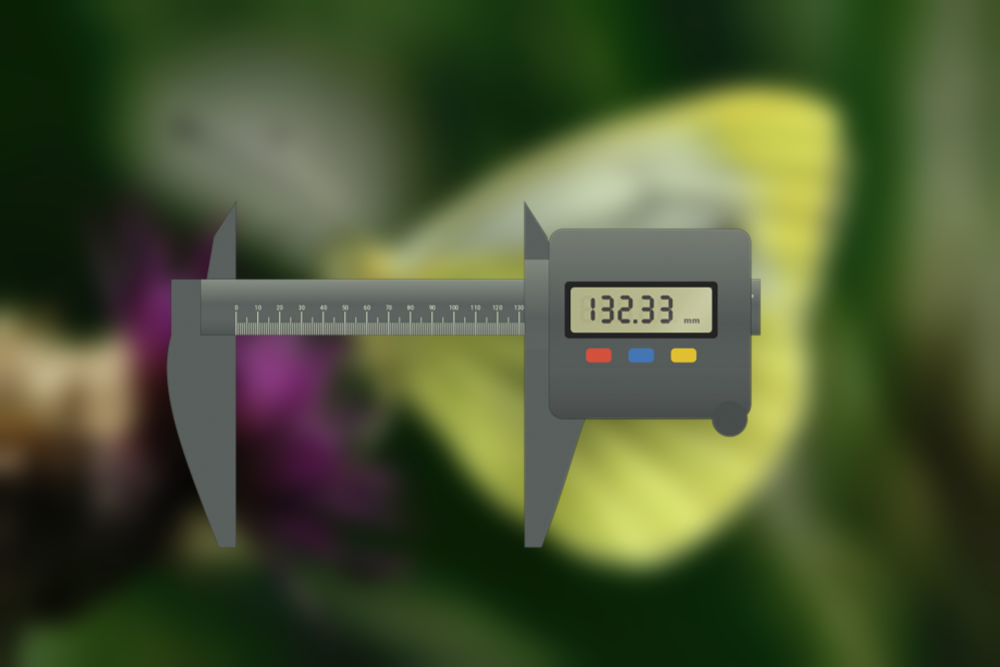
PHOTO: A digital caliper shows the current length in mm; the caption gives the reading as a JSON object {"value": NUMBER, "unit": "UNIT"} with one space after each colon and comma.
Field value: {"value": 132.33, "unit": "mm"}
